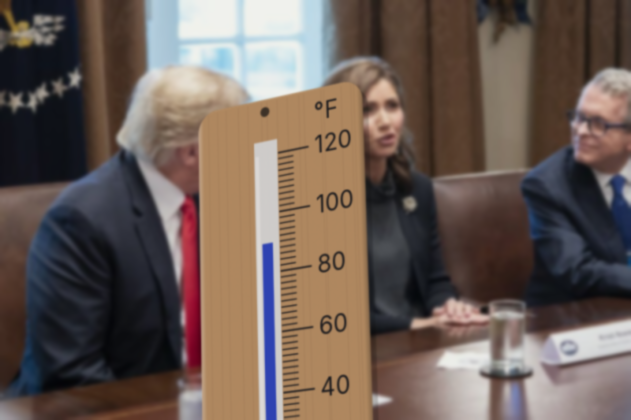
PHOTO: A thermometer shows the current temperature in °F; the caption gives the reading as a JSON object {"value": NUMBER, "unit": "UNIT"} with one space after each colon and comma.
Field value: {"value": 90, "unit": "°F"}
